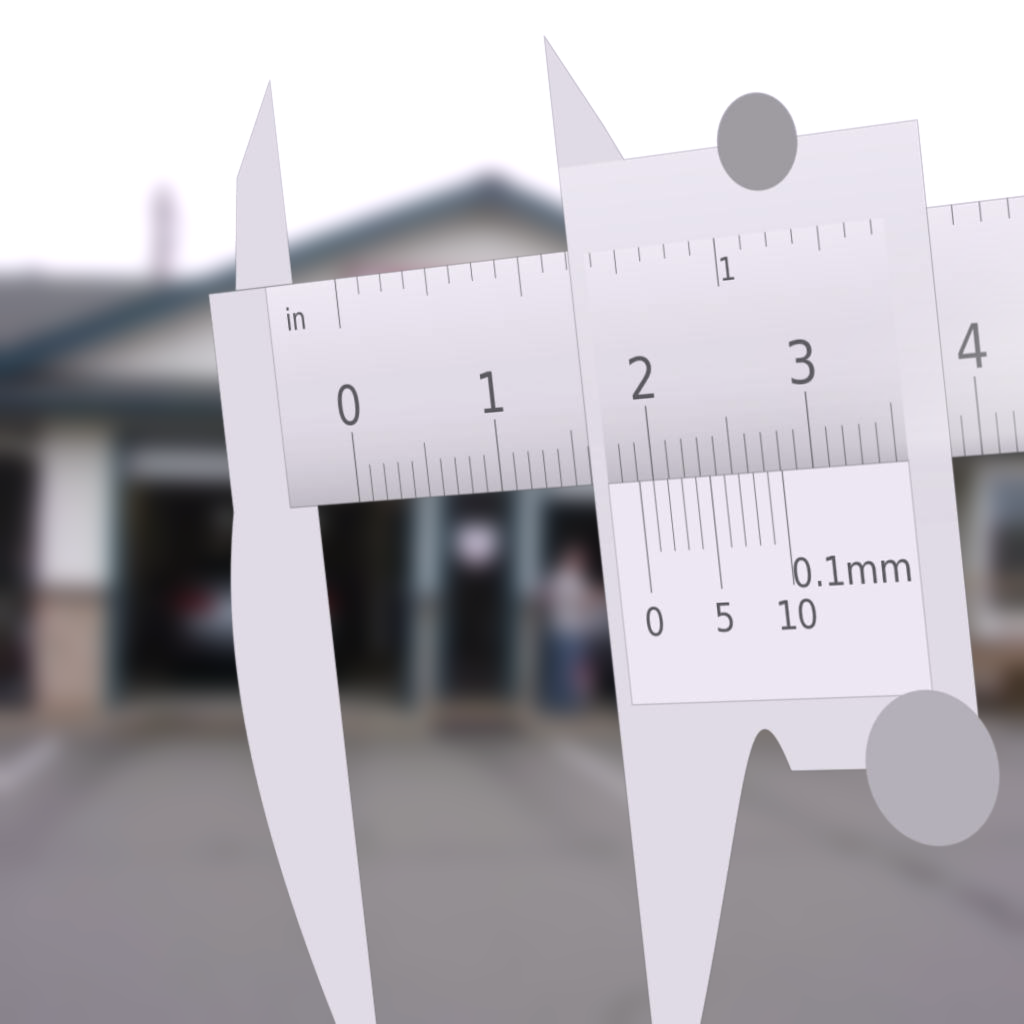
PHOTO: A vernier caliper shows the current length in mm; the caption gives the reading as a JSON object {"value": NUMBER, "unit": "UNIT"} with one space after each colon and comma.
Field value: {"value": 19.1, "unit": "mm"}
